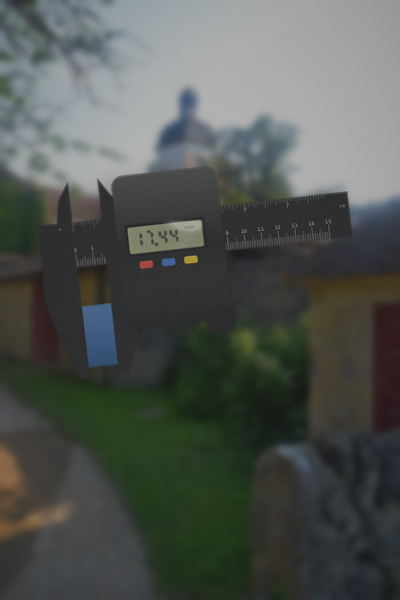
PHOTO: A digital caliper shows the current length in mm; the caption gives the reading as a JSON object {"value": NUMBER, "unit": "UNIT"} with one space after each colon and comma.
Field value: {"value": 17.44, "unit": "mm"}
